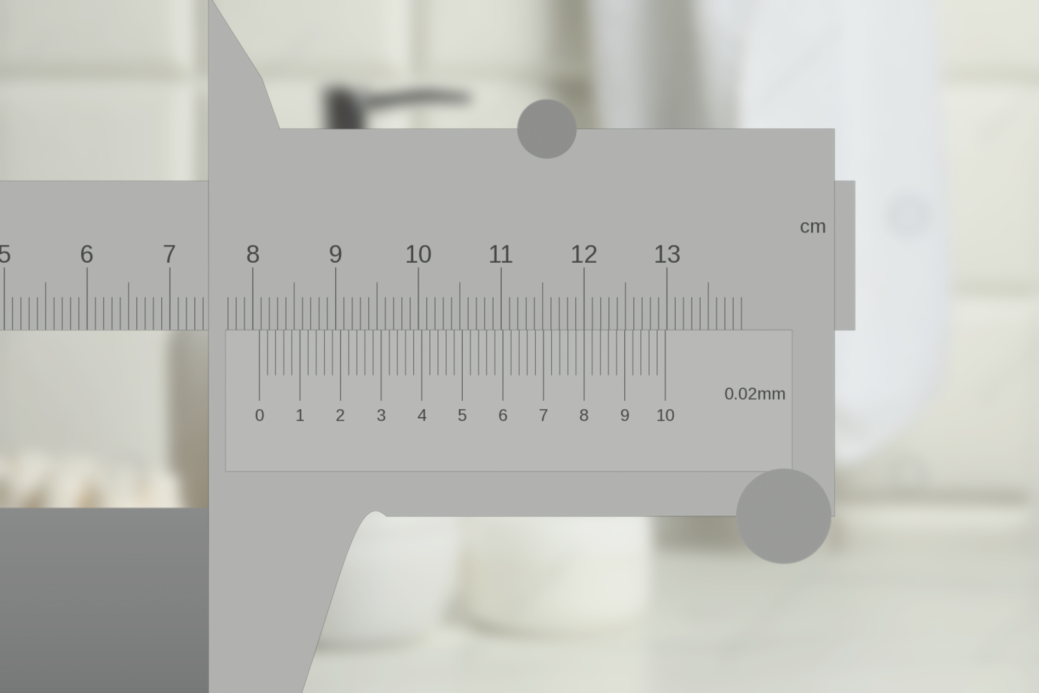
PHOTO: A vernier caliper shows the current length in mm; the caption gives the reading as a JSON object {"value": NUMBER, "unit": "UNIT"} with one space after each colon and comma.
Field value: {"value": 80.8, "unit": "mm"}
